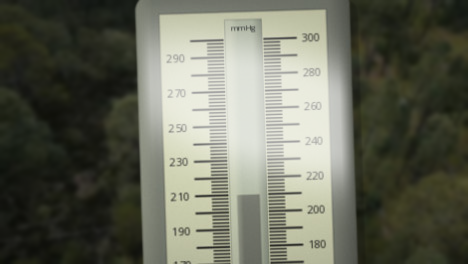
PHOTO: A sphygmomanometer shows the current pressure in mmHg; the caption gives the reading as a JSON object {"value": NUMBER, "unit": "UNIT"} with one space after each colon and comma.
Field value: {"value": 210, "unit": "mmHg"}
